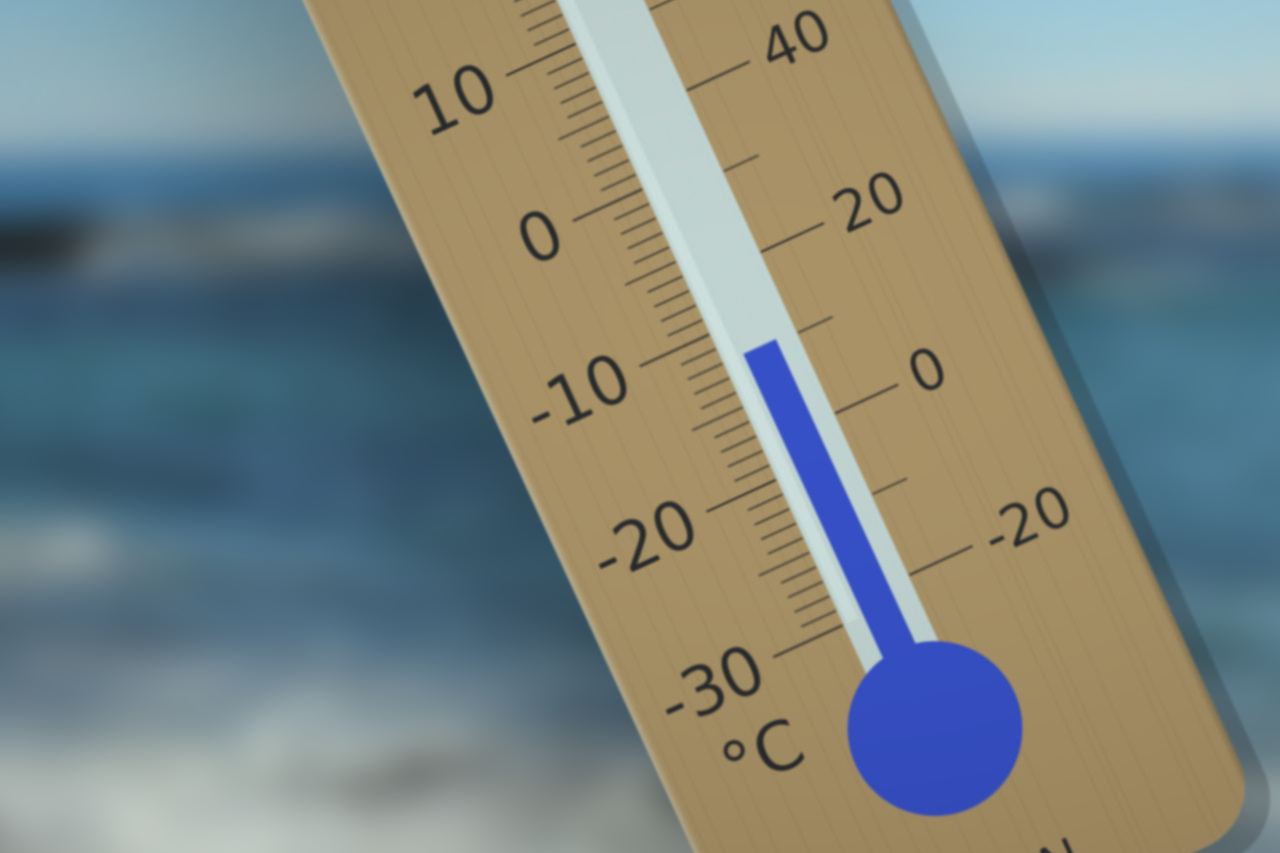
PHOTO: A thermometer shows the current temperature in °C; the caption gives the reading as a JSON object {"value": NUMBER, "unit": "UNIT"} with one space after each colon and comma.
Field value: {"value": -12, "unit": "°C"}
